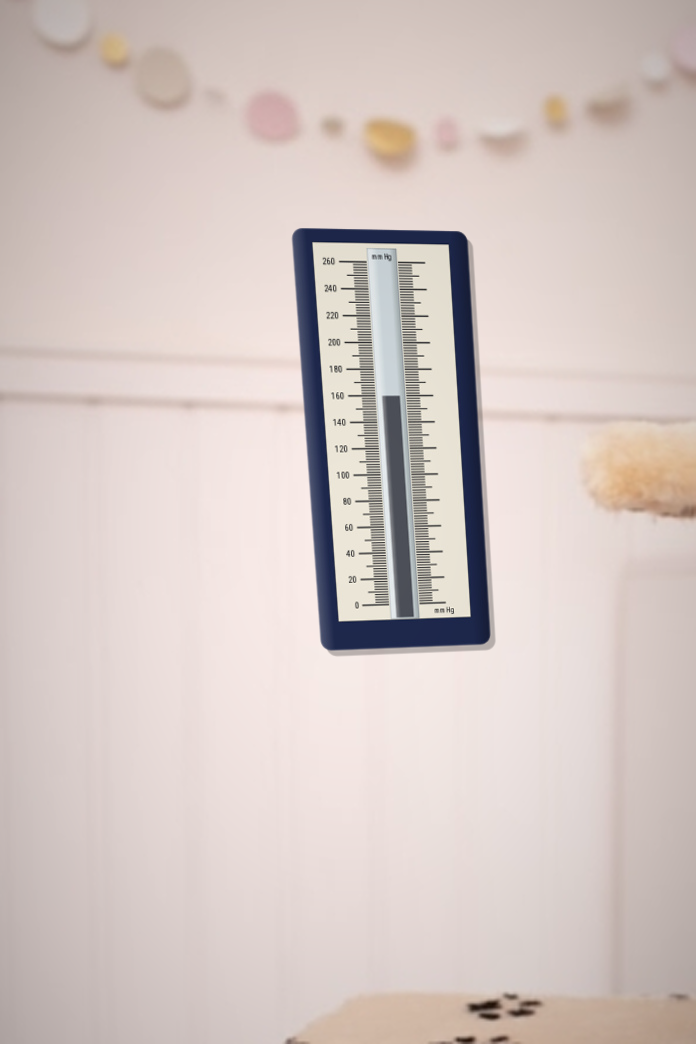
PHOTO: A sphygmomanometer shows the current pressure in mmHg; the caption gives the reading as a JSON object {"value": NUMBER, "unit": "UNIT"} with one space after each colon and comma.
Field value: {"value": 160, "unit": "mmHg"}
